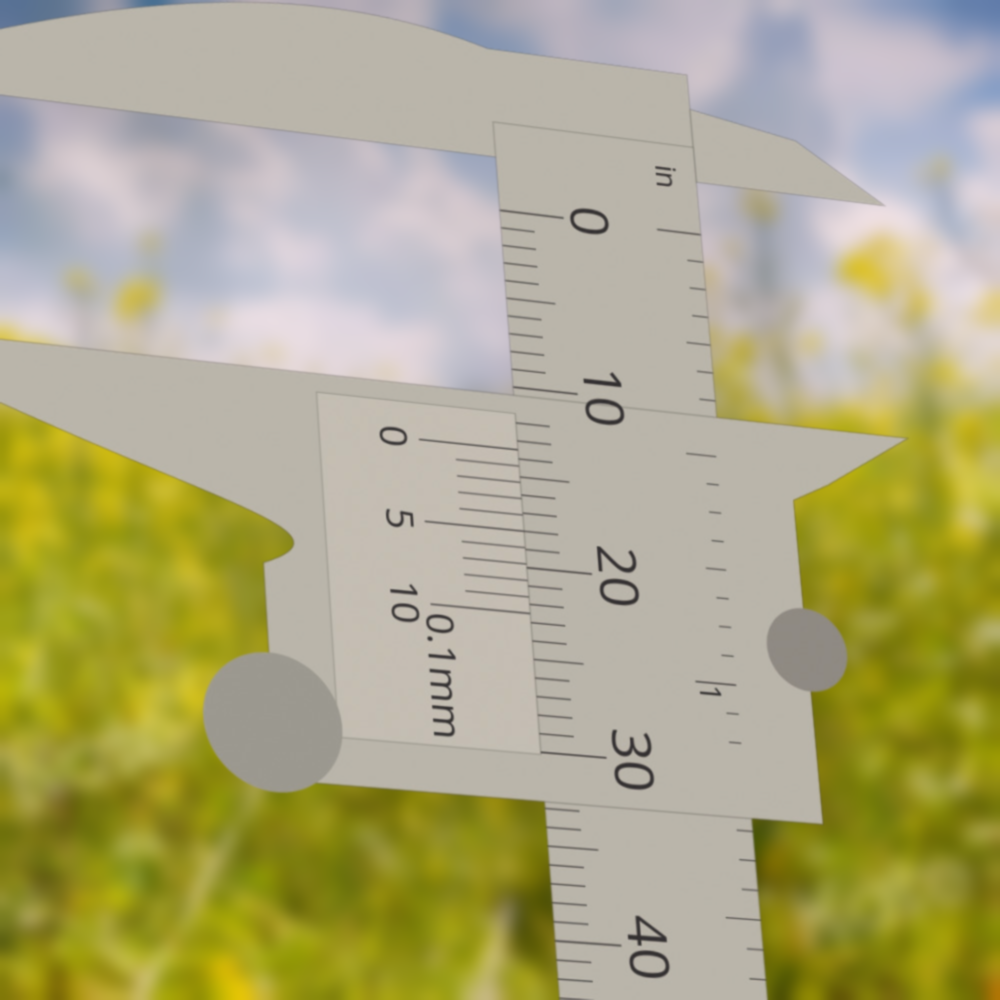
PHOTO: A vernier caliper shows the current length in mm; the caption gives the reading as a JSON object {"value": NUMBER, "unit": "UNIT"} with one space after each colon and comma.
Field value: {"value": 13.5, "unit": "mm"}
